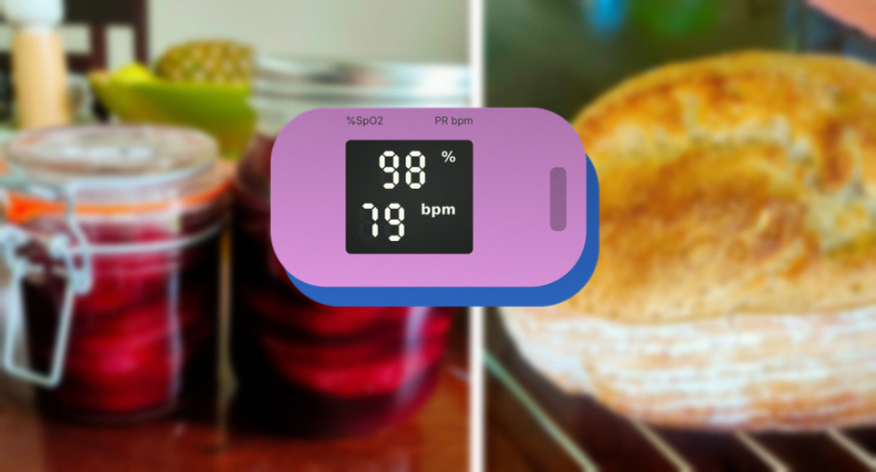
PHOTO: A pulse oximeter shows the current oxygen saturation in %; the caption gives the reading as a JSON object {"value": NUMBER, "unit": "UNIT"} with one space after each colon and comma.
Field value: {"value": 98, "unit": "%"}
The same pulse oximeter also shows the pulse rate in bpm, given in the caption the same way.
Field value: {"value": 79, "unit": "bpm"}
